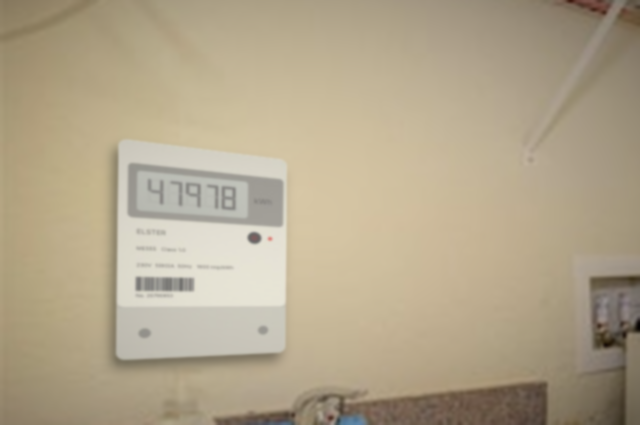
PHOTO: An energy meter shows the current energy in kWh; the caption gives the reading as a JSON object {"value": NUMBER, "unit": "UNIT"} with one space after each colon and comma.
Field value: {"value": 47978, "unit": "kWh"}
